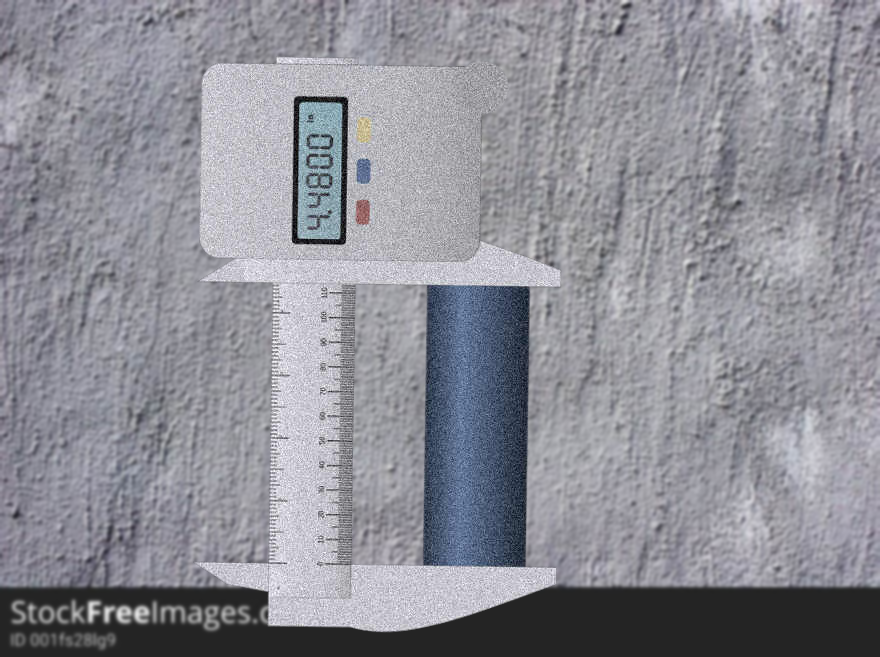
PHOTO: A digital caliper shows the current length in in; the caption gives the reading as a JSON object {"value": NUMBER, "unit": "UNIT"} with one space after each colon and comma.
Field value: {"value": 4.4800, "unit": "in"}
